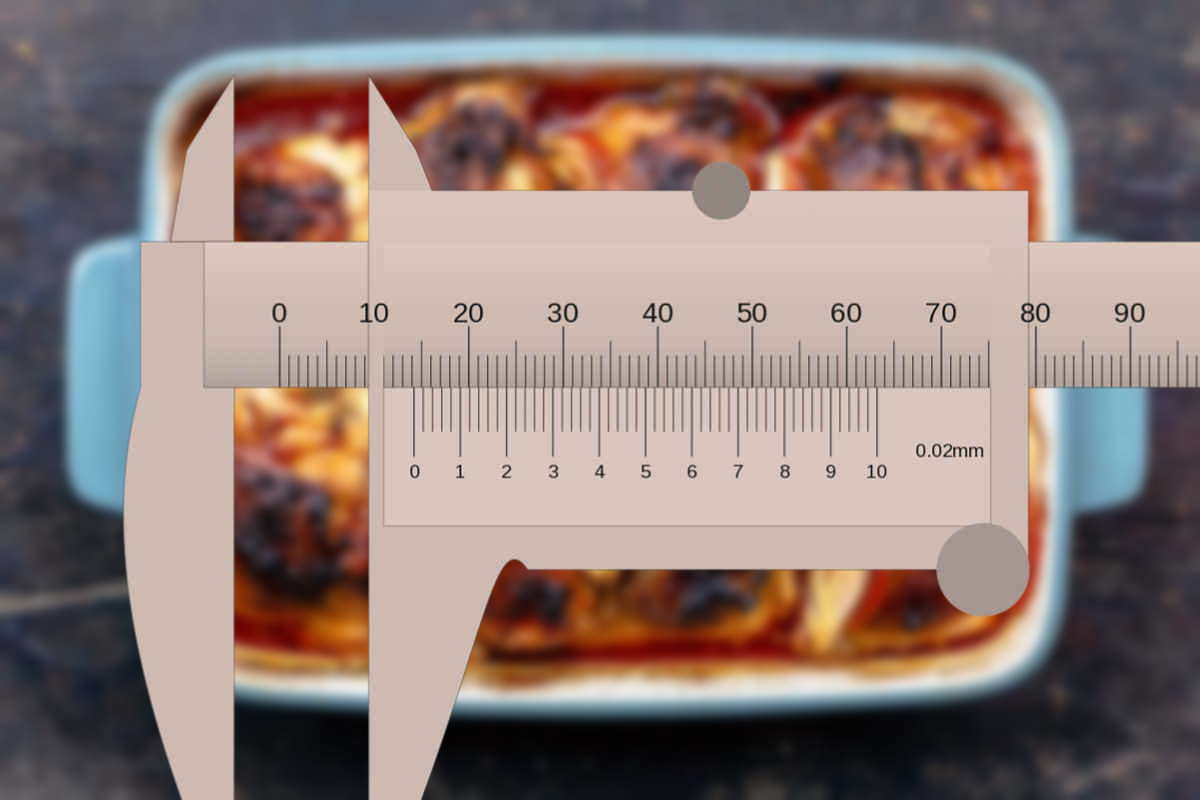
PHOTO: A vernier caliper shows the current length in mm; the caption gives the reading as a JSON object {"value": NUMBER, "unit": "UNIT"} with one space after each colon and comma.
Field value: {"value": 14.2, "unit": "mm"}
